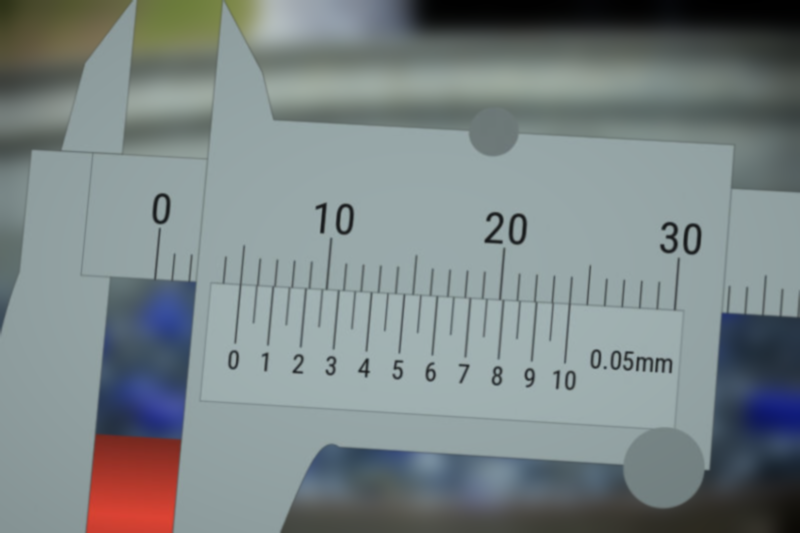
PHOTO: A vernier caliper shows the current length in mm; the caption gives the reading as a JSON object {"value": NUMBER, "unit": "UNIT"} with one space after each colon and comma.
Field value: {"value": 5.0, "unit": "mm"}
